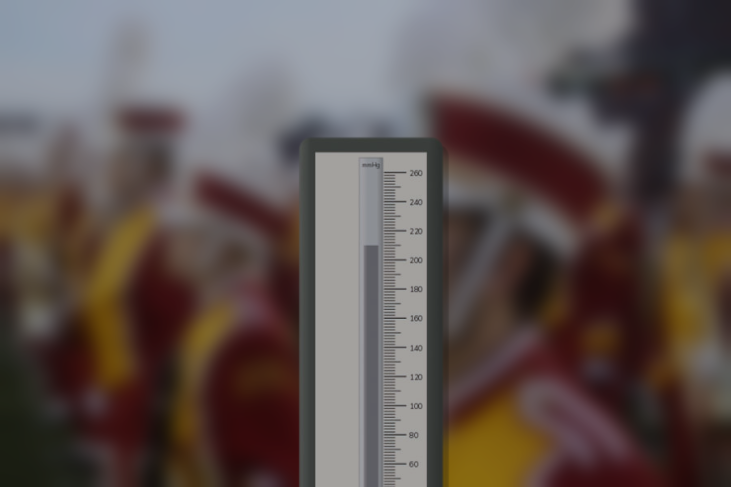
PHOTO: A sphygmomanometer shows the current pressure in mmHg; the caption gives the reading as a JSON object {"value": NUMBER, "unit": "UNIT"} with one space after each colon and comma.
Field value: {"value": 210, "unit": "mmHg"}
